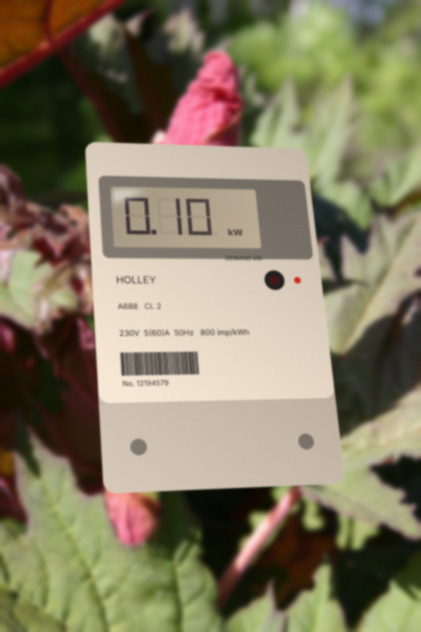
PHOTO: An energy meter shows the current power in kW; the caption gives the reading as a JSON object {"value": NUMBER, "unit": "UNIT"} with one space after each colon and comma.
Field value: {"value": 0.10, "unit": "kW"}
